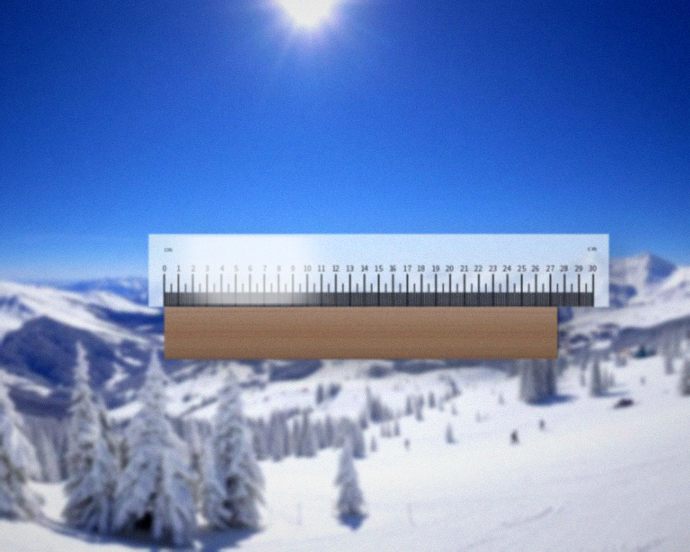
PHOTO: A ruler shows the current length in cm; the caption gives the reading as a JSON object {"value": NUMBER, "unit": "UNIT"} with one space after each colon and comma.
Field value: {"value": 27.5, "unit": "cm"}
